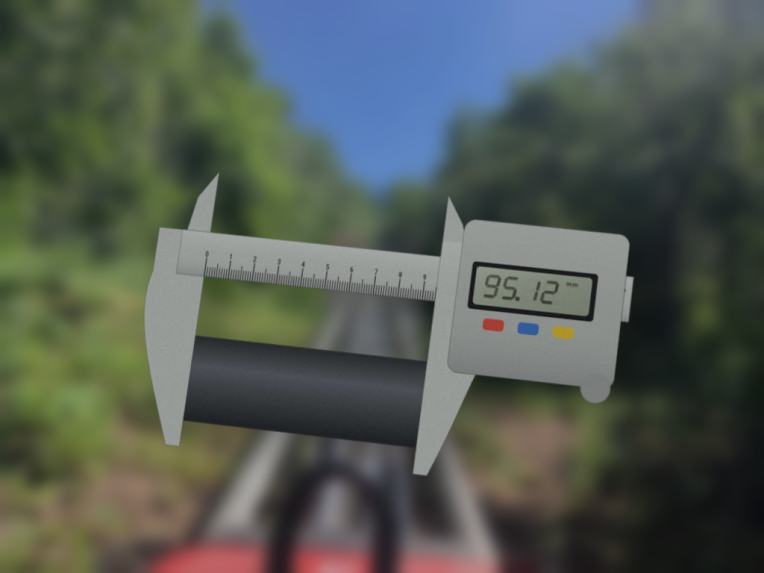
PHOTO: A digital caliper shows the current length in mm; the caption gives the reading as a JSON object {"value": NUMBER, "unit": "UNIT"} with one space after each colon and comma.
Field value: {"value": 95.12, "unit": "mm"}
